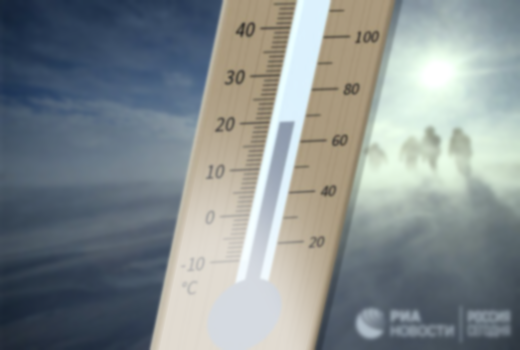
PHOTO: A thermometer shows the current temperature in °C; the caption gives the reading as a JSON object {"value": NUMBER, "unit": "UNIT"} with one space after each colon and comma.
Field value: {"value": 20, "unit": "°C"}
